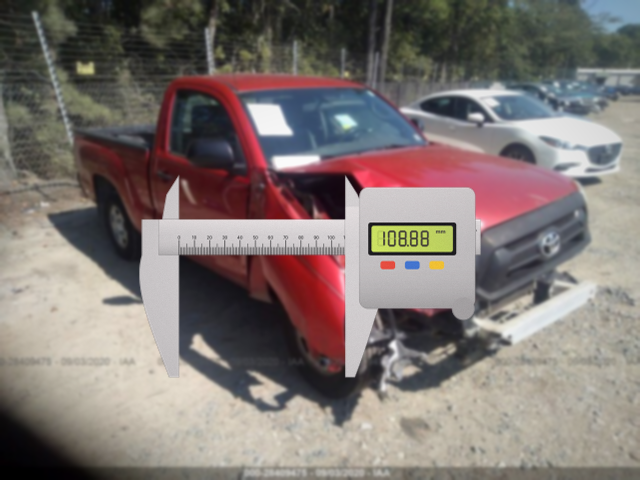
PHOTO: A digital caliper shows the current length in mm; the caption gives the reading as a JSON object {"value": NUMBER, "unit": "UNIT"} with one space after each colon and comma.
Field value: {"value": 108.88, "unit": "mm"}
